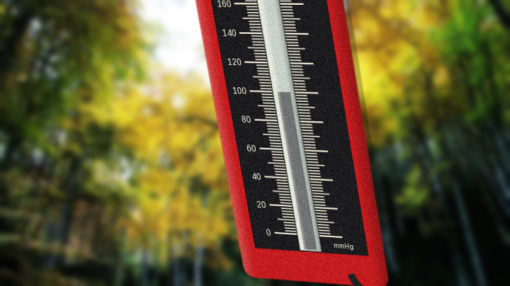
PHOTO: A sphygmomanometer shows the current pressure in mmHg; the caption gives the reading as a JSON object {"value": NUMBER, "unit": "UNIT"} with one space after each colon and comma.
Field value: {"value": 100, "unit": "mmHg"}
